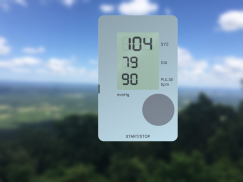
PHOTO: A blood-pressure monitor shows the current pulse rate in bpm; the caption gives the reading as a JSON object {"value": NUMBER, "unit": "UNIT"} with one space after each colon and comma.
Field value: {"value": 90, "unit": "bpm"}
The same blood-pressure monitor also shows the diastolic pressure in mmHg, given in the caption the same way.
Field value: {"value": 79, "unit": "mmHg"}
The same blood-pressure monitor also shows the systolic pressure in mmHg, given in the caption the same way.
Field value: {"value": 104, "unit": "mmHg"}
